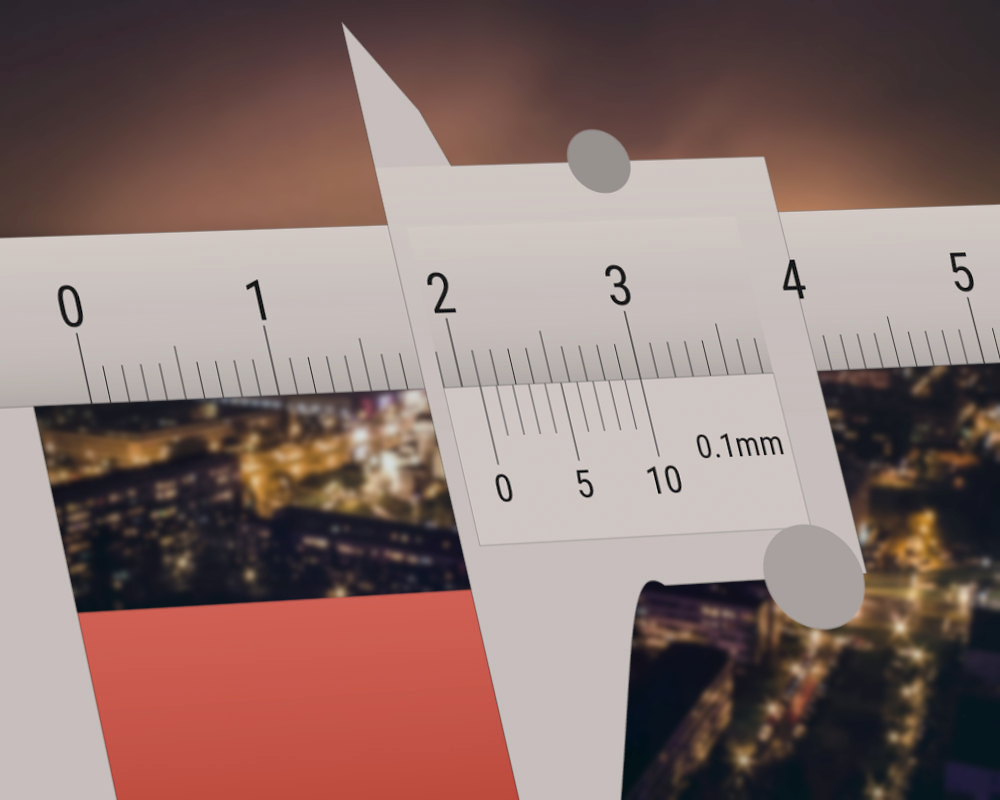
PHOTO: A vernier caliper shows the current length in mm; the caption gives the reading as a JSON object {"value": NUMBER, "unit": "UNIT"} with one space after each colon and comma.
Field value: {"value": 21.0, "unit": "mm"}
